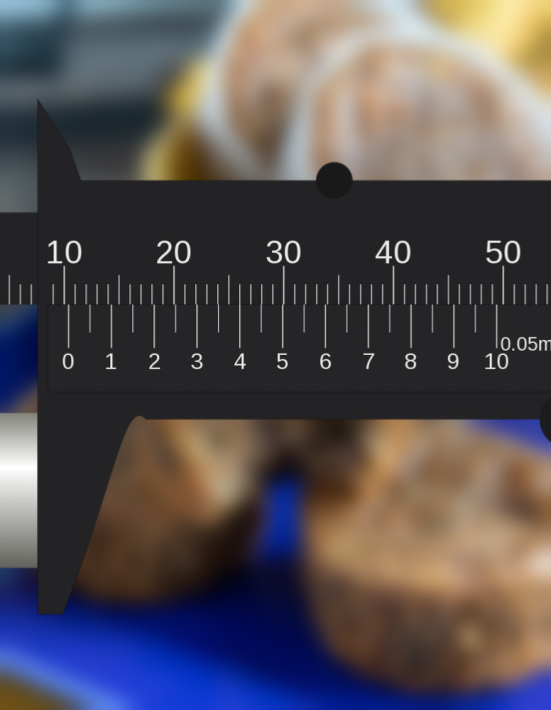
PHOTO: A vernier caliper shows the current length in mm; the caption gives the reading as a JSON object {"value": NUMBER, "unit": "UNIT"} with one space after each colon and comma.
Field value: {"value": 10.4, "unit": "mm"}
